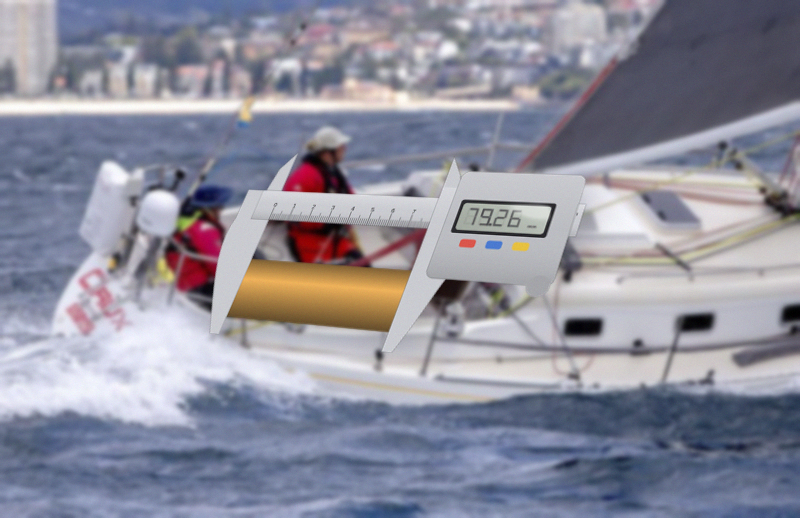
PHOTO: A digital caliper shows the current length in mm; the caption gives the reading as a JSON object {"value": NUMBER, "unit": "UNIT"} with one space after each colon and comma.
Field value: {"value": 79.26, "unit": "mm"}
